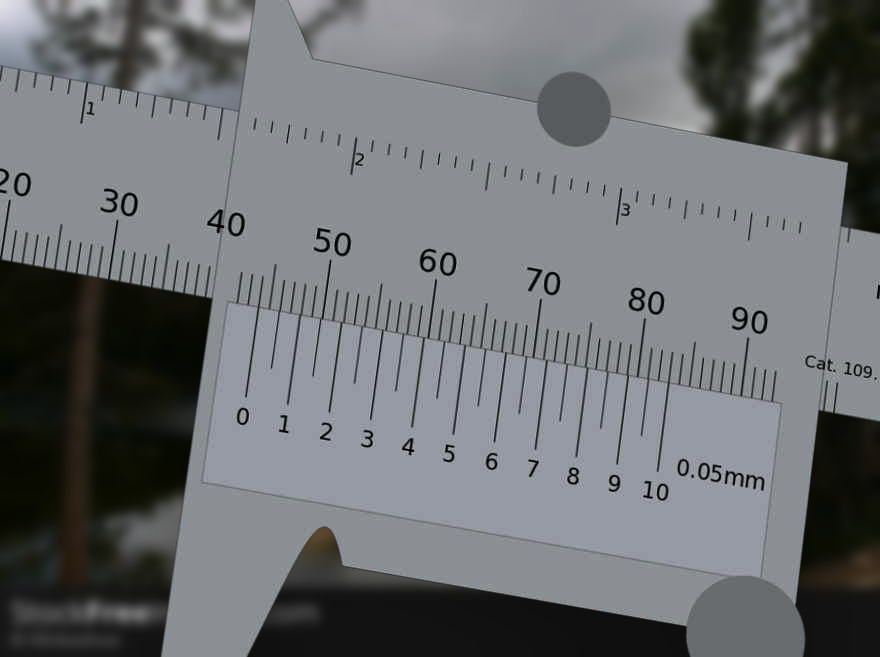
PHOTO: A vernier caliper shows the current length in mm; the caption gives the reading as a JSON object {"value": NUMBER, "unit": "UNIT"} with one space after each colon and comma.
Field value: {"value": 44.0, "unit": "mm"}
